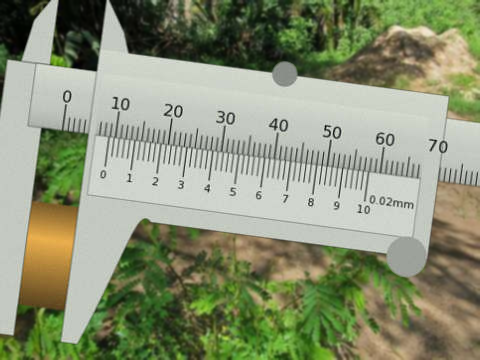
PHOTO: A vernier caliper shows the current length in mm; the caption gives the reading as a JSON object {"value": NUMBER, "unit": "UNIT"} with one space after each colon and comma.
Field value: {"value": 8.8, "unit": "mm"}
